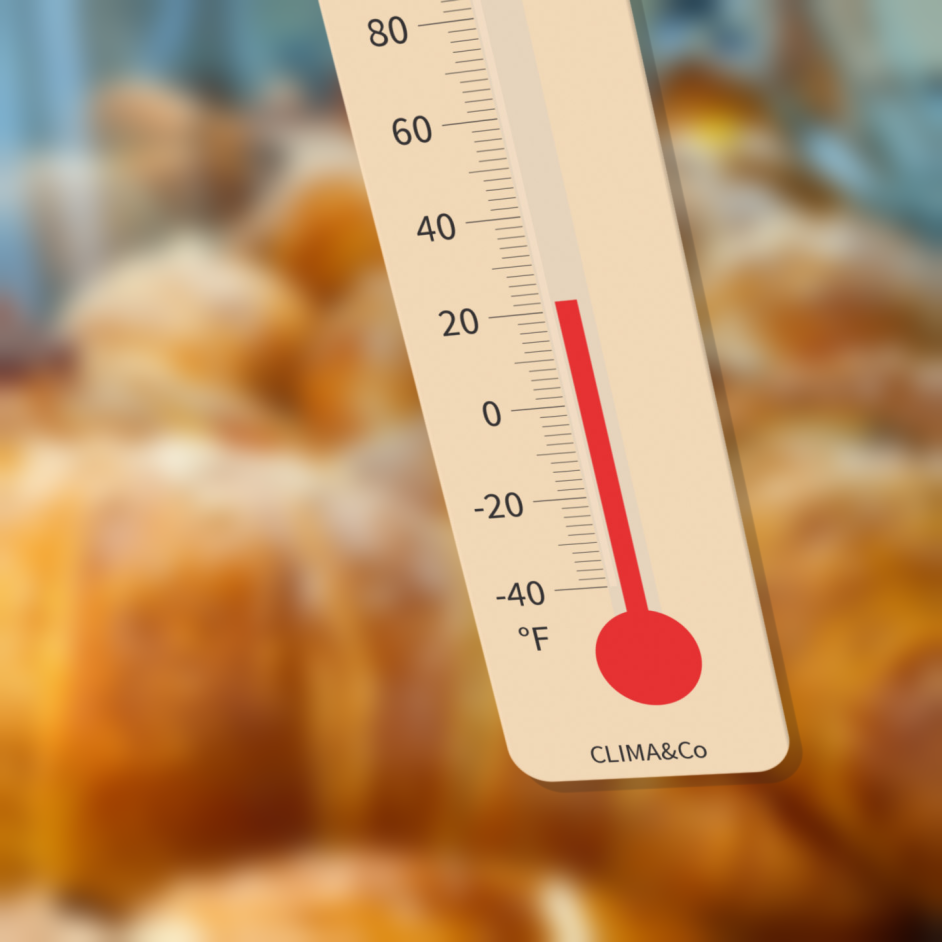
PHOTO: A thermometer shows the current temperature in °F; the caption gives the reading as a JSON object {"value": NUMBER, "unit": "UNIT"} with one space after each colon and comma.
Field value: {"value": 22, "unit": "°F"}
